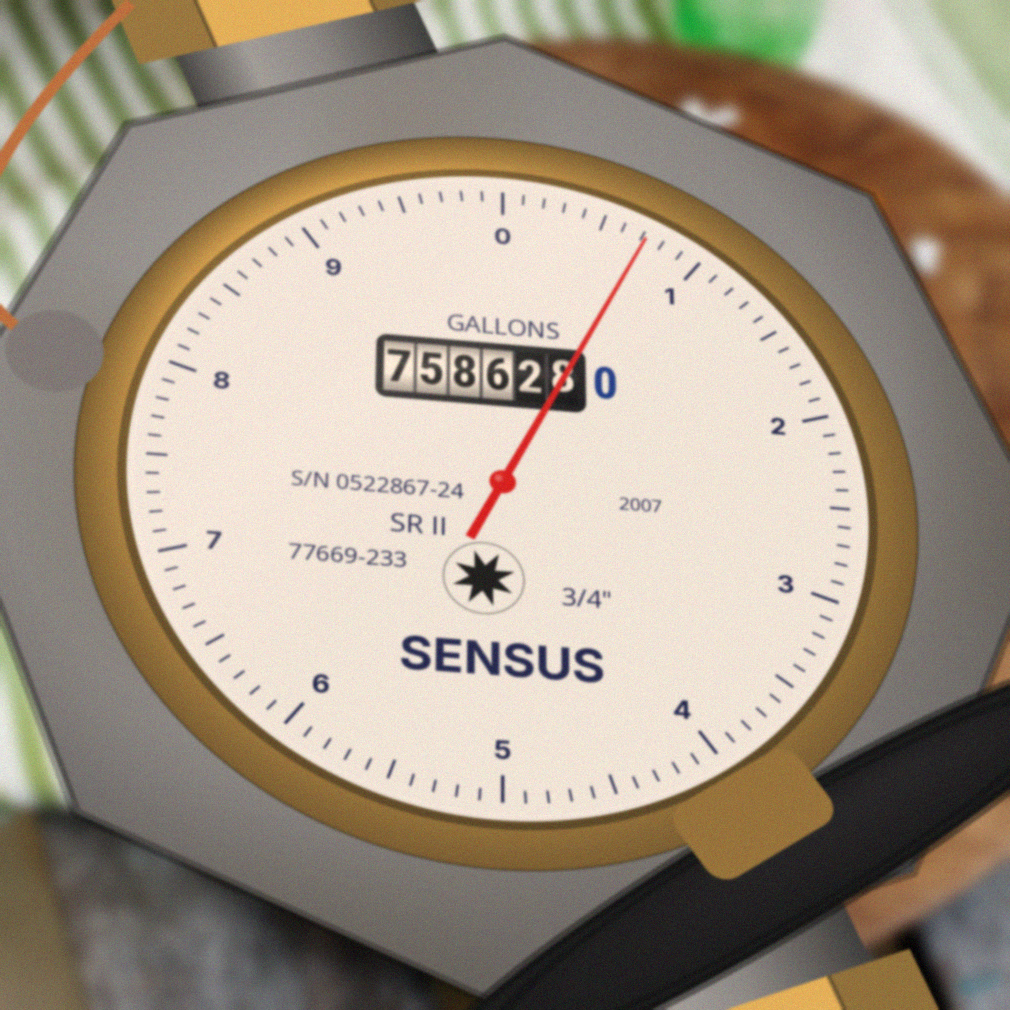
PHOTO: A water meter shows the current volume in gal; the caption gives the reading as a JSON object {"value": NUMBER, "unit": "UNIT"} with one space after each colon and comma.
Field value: {"value": 7586280.7, "unit": "gal"}
